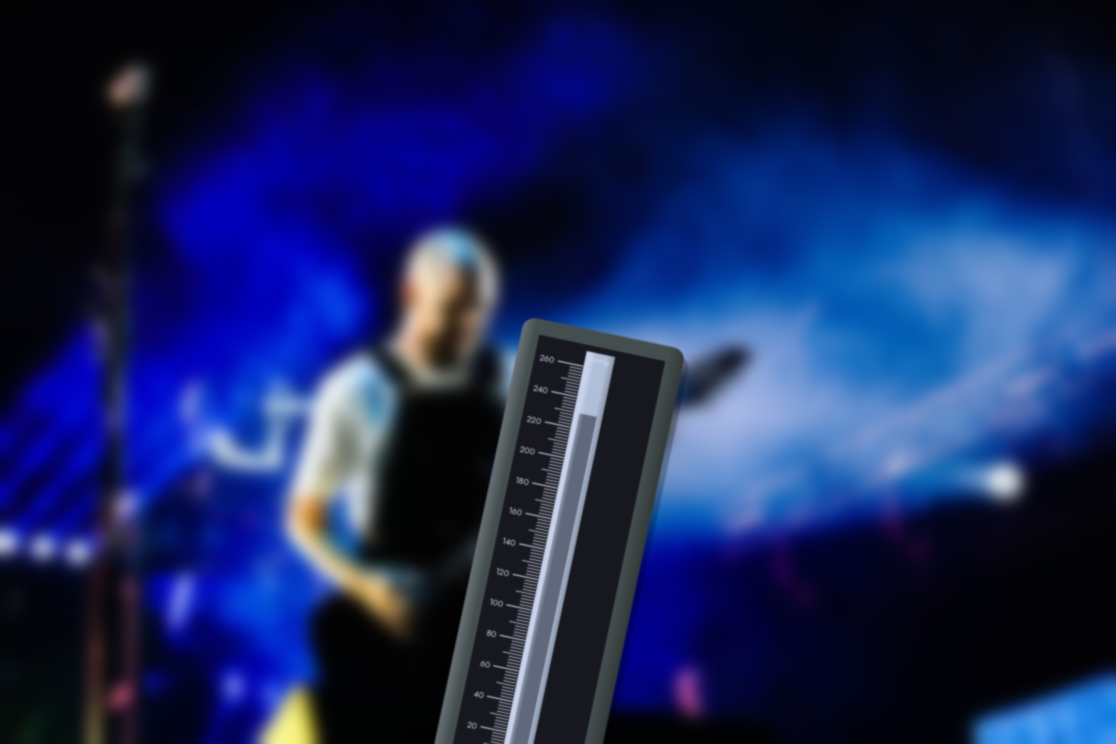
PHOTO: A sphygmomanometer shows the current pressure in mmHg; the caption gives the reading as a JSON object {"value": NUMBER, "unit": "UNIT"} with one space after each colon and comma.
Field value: {"value": 230, "unit": "mmHg"}
